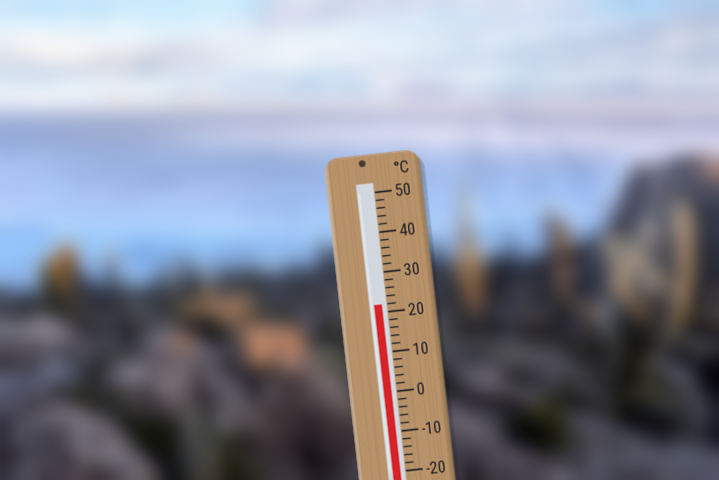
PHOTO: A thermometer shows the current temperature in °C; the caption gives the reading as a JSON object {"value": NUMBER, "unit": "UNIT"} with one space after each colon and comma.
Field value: {"value": 22, "unit": "°C"}
